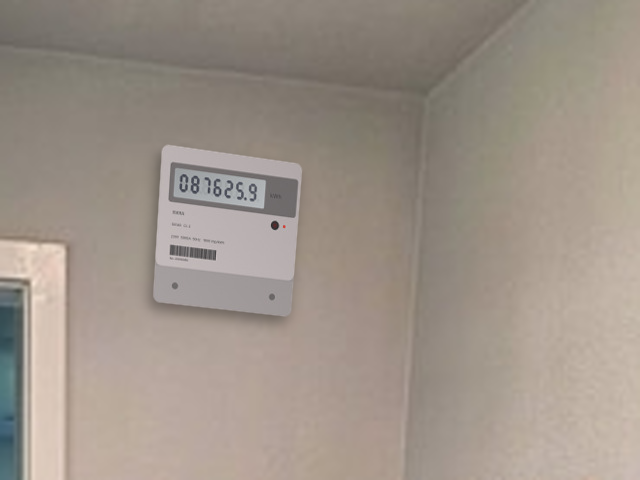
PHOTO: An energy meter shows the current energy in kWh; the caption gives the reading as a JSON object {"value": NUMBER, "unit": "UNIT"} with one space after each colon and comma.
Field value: {"value": 87625.9, "unit": "kWh"}
